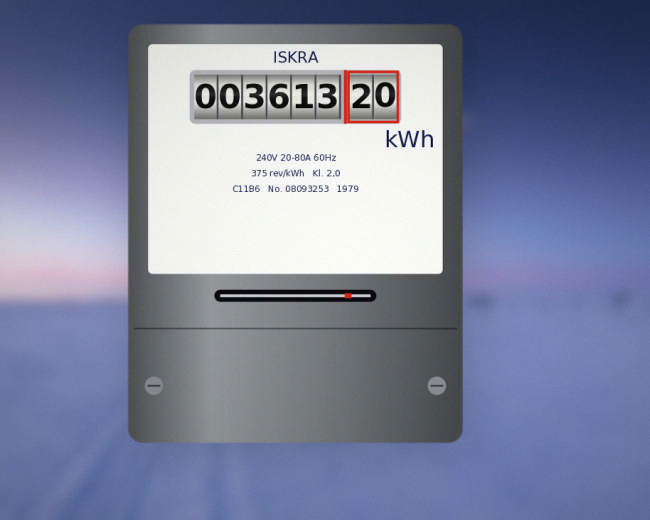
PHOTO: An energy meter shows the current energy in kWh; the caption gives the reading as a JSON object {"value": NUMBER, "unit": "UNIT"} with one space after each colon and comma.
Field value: {"value": 3613.20, "unit": "kWh"}
